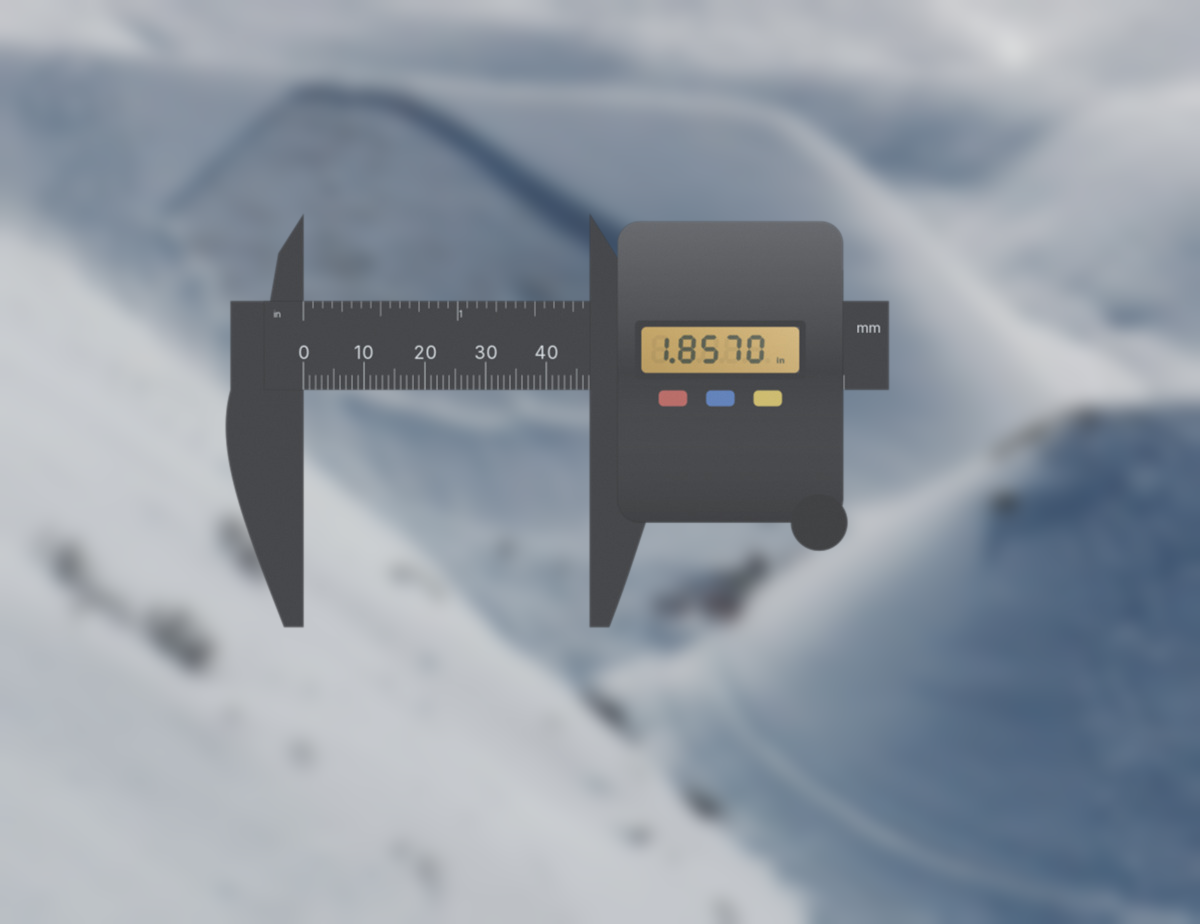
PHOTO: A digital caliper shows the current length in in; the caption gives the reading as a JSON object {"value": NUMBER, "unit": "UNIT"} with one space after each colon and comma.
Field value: {"value": 1.8570, "unit": "in"}
